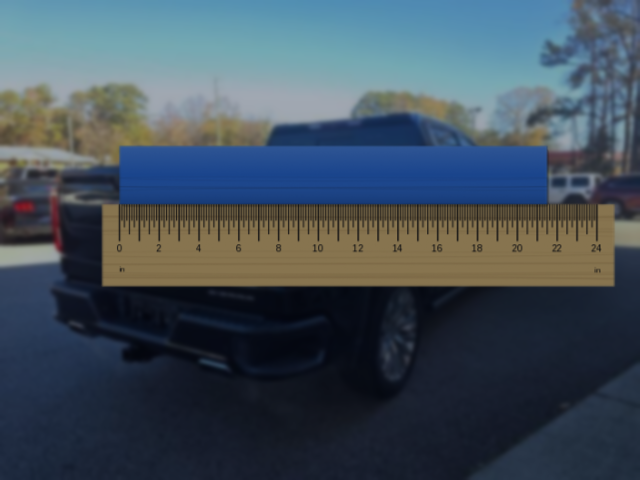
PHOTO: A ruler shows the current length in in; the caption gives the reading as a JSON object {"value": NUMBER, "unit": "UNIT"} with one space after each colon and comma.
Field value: {"value": 21.5, "unit": "in"}
